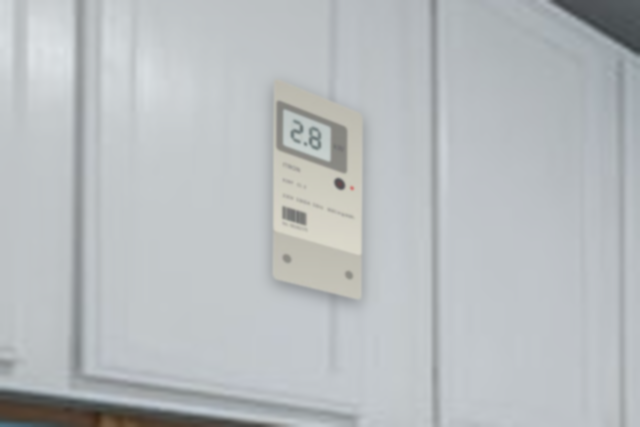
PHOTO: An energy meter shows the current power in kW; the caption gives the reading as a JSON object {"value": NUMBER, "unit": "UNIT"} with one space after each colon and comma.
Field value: {"value": 2.8, "unit": "kW"}
